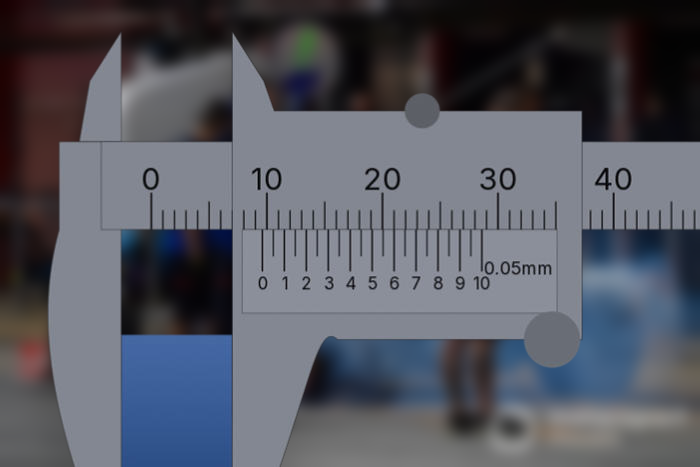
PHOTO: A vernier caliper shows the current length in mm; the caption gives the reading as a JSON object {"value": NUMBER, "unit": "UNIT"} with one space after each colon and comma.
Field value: {"value": 9.6, "unit": "mm"}
